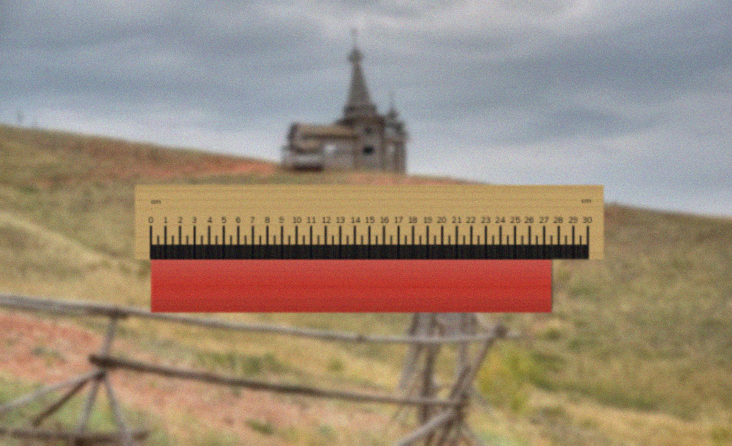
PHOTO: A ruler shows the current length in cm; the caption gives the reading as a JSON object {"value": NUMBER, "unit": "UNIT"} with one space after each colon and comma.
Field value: {"value": 27.5, "unit": "cm"}
